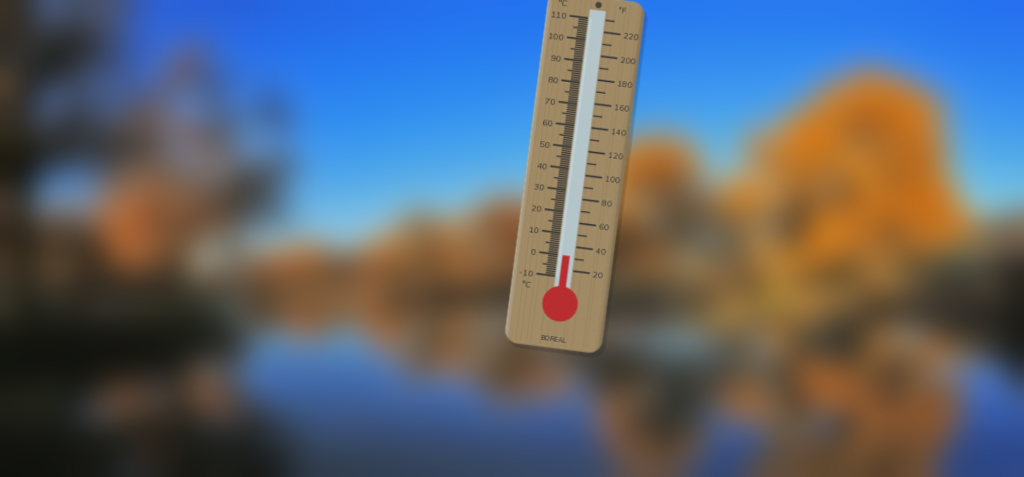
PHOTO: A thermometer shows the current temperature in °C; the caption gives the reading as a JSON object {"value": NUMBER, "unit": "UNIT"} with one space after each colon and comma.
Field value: {"value": 0, "unit": "°C"}
